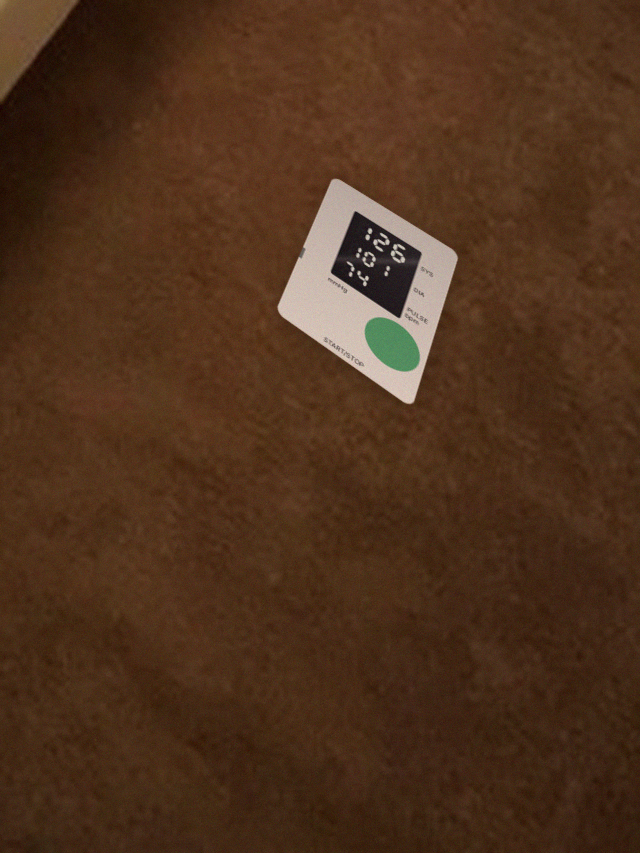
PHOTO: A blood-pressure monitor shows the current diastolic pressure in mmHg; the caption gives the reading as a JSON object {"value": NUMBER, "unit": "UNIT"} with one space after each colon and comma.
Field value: {"value": 101, "unit": "mmHg"}
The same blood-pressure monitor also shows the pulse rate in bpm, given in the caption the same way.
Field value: {"value": 74, "unit": "bpm"}
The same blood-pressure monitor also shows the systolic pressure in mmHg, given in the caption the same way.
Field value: {"value": 126, "unit": "mmHg"}
